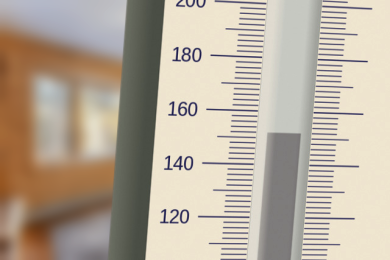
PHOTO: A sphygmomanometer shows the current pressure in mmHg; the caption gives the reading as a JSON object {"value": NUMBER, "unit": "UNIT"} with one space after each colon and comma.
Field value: {"value": 152, "unit": "mmHg"}
